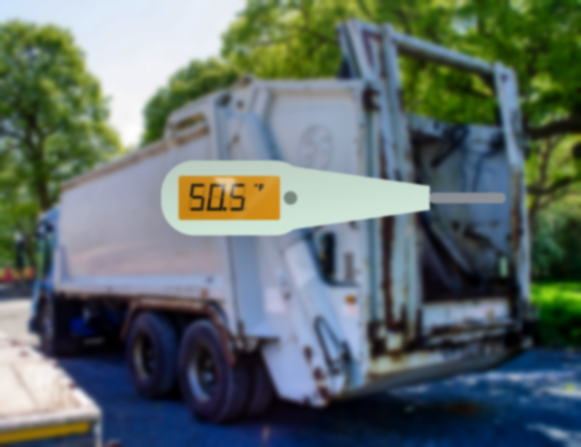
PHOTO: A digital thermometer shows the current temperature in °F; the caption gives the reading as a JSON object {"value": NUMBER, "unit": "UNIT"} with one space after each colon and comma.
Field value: {"value": 50.5, "unit": "°F"}
